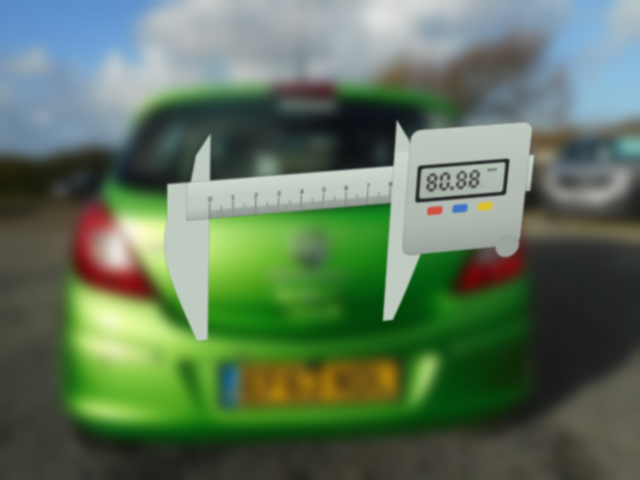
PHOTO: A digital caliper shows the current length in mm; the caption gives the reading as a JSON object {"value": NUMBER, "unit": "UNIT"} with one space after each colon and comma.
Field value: {"value": 80.88, "unit": "mm"}
